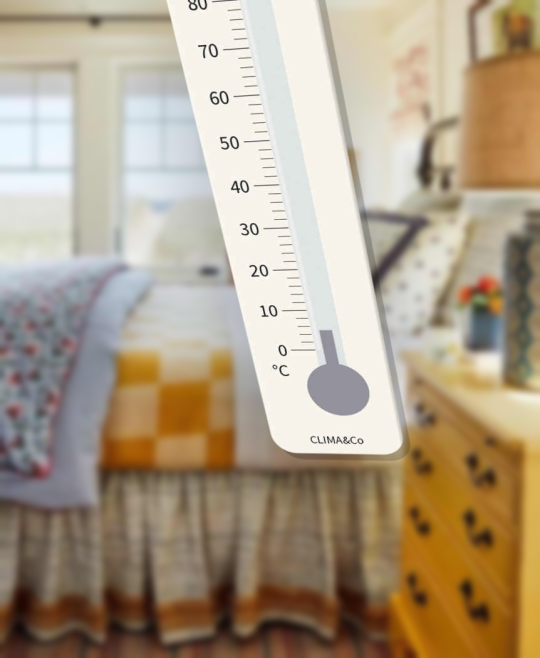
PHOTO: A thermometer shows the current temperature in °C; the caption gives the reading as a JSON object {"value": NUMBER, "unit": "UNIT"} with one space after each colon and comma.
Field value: {"value": 5, "unit": "°C"}
